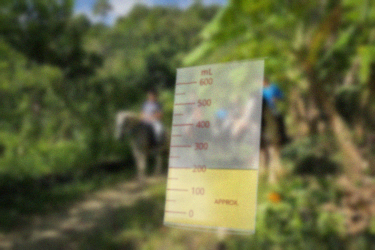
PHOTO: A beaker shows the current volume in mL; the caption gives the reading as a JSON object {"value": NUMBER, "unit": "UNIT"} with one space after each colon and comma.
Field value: {"value": 200, "unit": "mL"}
